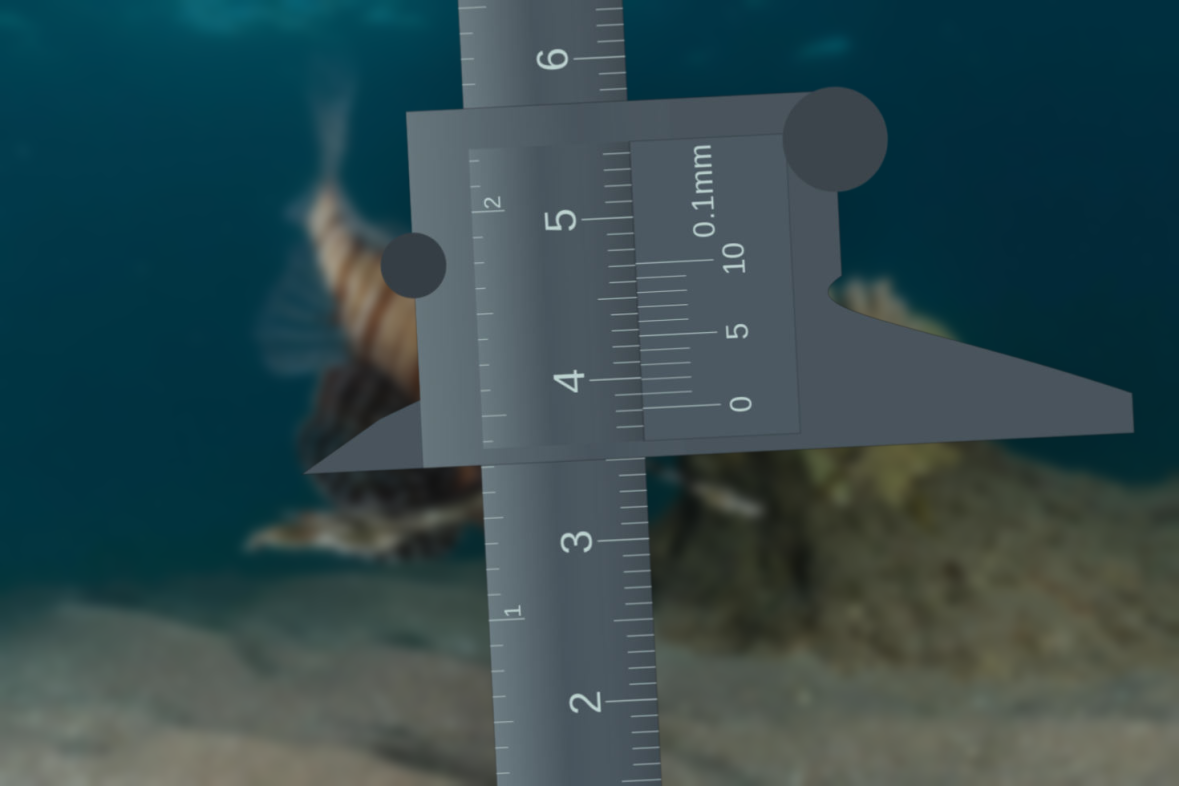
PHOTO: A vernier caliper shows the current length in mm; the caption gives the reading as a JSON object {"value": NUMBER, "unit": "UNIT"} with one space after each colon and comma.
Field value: {"value": 38.1, "unit": "mm"}
